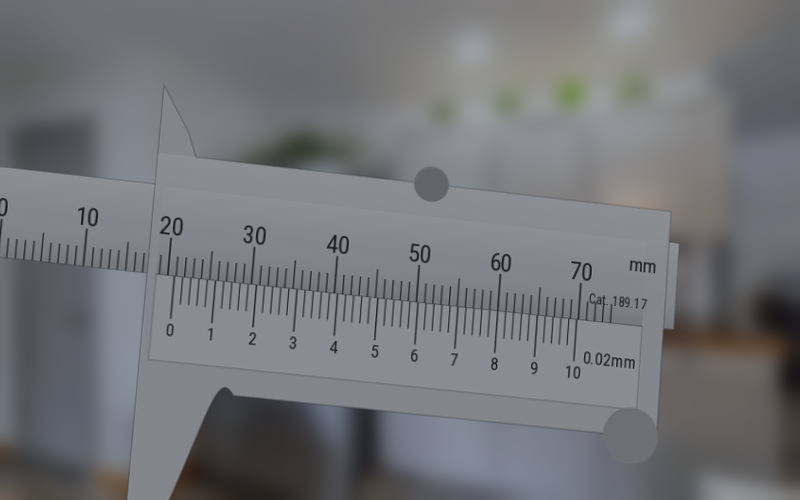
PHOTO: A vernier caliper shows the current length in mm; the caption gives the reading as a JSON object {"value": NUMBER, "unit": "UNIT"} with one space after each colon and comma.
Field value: {"value": 20.8, "unit": "mm"}
